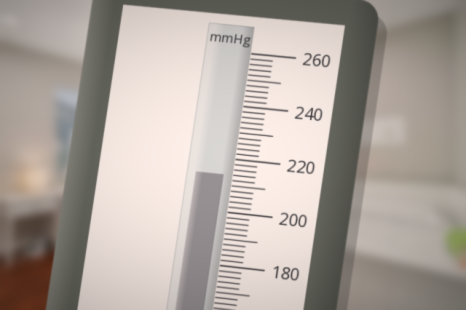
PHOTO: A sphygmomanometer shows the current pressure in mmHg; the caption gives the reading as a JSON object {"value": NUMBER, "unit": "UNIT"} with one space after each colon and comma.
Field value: {"value": 214, "unit": "mmHg"}
